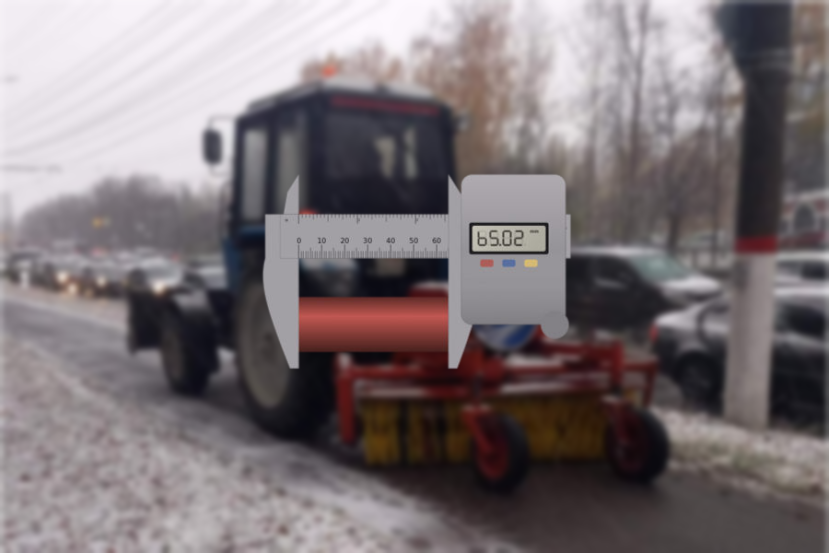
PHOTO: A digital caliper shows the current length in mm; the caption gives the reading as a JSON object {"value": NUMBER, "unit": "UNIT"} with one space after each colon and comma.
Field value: {"value": 65.02, "unit": "mm"}
